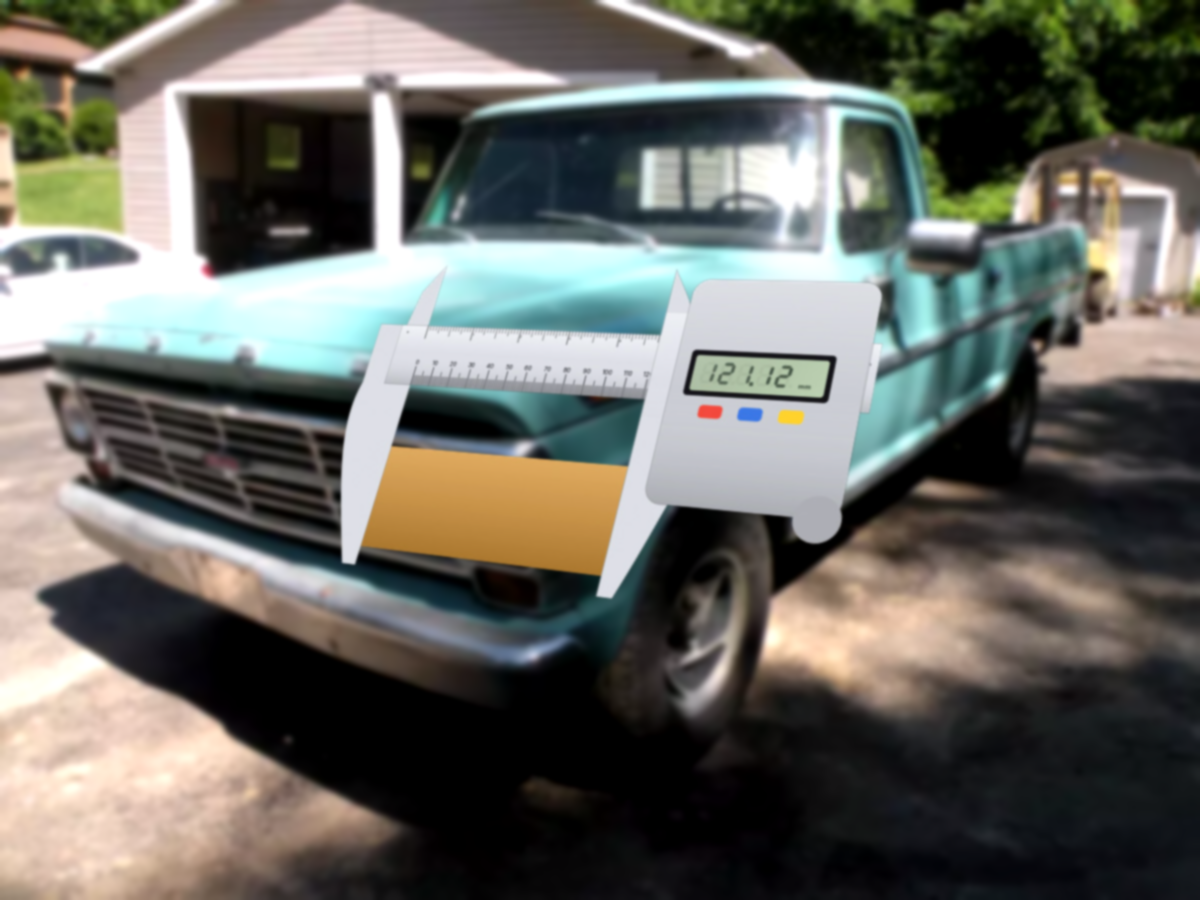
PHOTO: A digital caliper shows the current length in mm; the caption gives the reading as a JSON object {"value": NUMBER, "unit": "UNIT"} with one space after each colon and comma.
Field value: {"value": 121.12, "unit": "mm"}
